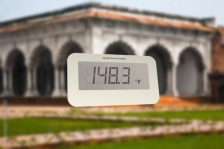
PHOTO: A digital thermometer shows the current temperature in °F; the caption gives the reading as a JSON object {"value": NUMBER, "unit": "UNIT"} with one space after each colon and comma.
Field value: {"value": 148.3, "unit": "°F"}
